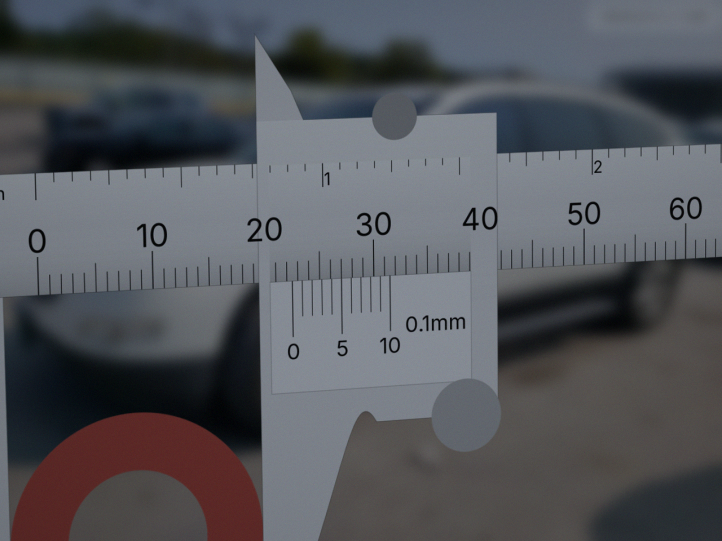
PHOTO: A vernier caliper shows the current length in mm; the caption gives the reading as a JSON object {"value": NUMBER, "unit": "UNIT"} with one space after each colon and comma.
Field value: {"value": 22.5, "unit": "mm"}
